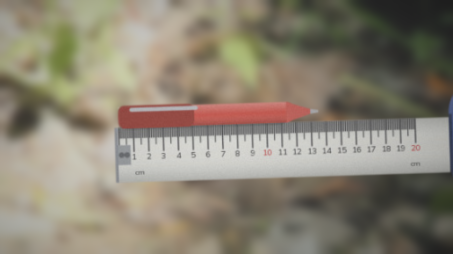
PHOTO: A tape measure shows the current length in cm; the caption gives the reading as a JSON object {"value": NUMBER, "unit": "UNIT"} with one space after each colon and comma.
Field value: {"value": 13.5, "unit": "cm"}
